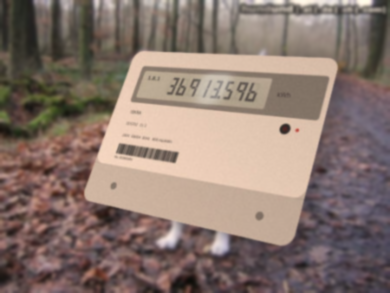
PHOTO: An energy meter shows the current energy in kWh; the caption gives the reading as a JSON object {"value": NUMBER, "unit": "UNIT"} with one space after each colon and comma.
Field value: {"value": 36913.596, "unit": "kWh"}
